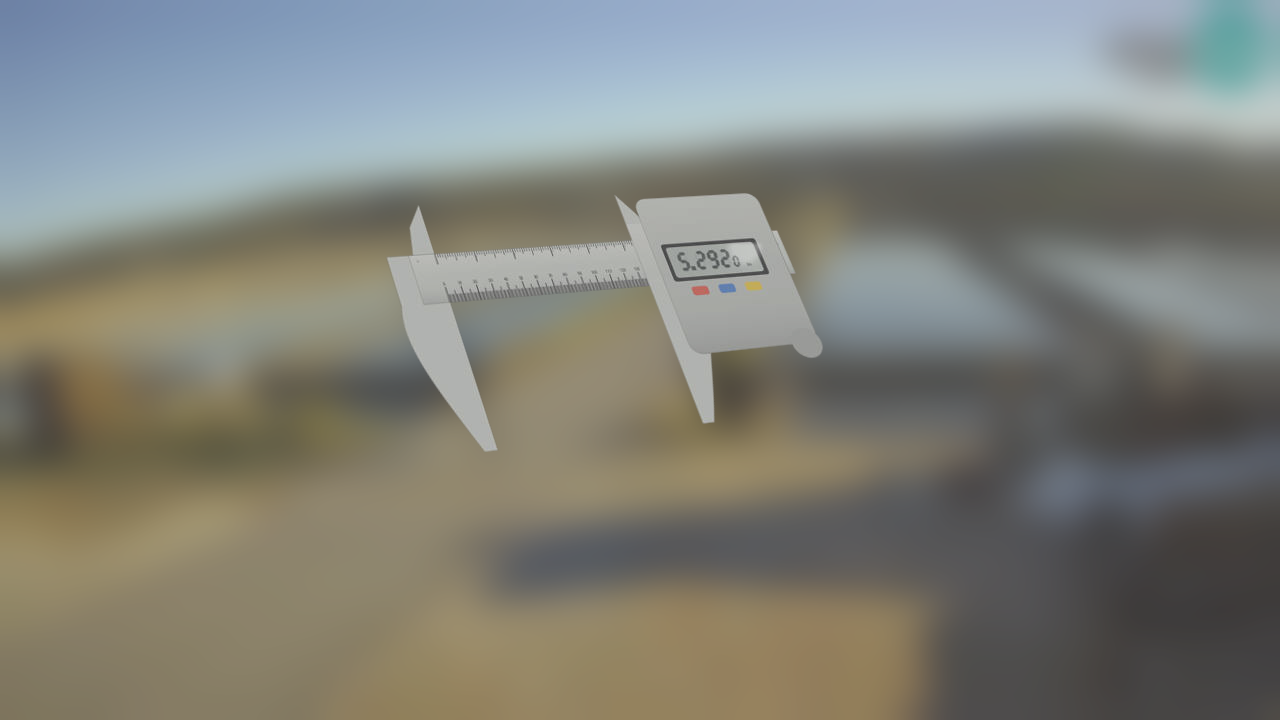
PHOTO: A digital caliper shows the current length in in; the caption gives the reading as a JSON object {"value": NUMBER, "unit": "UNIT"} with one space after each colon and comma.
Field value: {"value": 5.2920, "unit": "in"}
